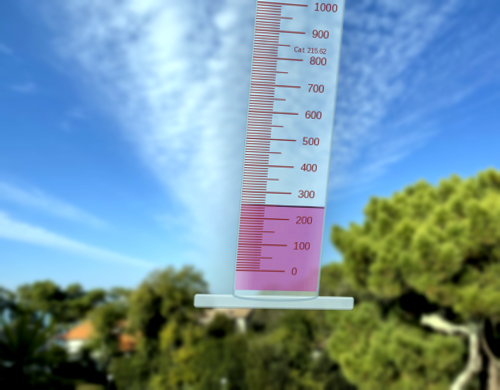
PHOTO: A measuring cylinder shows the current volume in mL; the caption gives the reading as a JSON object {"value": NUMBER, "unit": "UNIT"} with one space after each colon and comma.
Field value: {"value": 250, "unit": "mL"}
